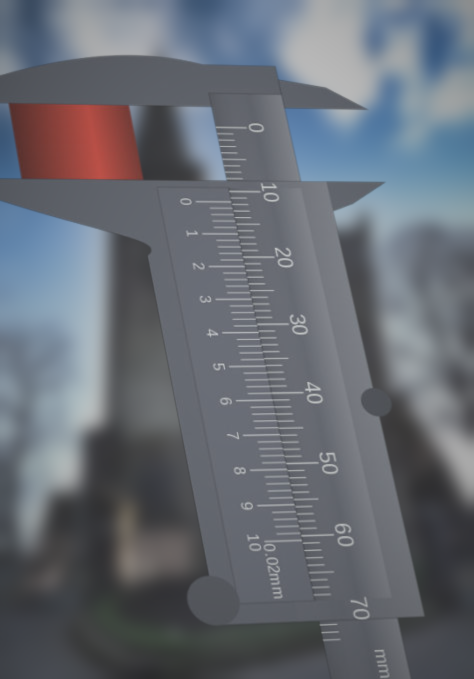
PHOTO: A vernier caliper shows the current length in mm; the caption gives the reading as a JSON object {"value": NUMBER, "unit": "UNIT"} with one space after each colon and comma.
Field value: {"value": 11.6, "unit": "mm"}
